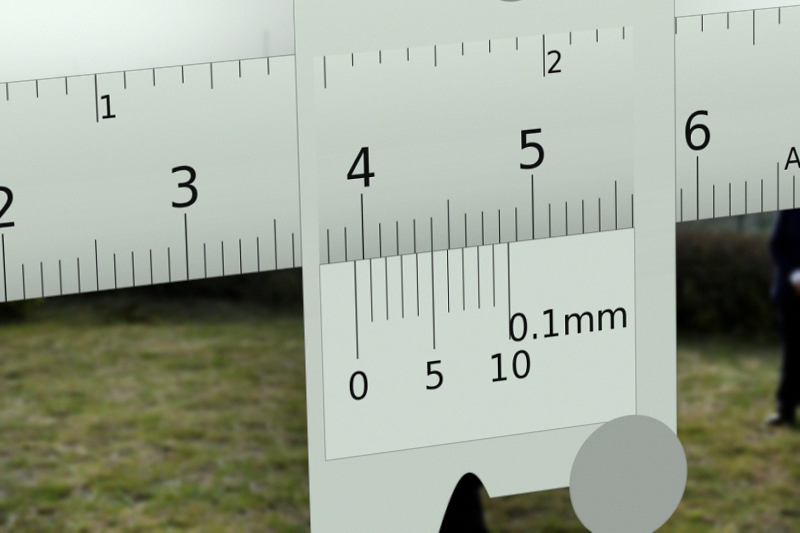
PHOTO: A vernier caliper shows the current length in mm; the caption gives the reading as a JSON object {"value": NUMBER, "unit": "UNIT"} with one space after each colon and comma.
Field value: {"value": 39.5, "unit": "mm"}
